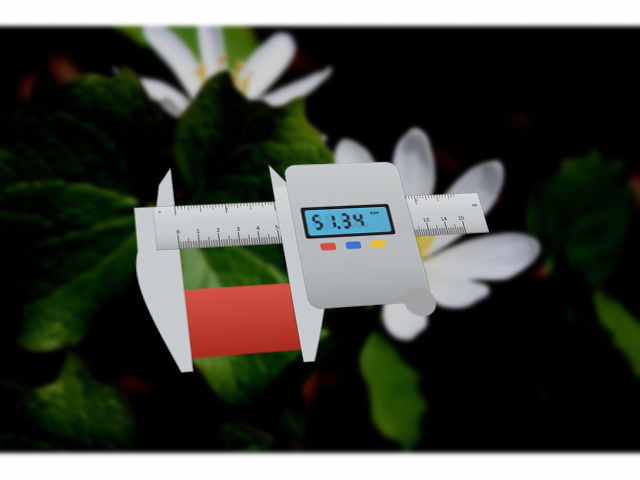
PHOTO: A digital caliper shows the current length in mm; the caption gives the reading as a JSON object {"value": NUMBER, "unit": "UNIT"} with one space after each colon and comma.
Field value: {"value": 51.34, "unit": "mm"}
